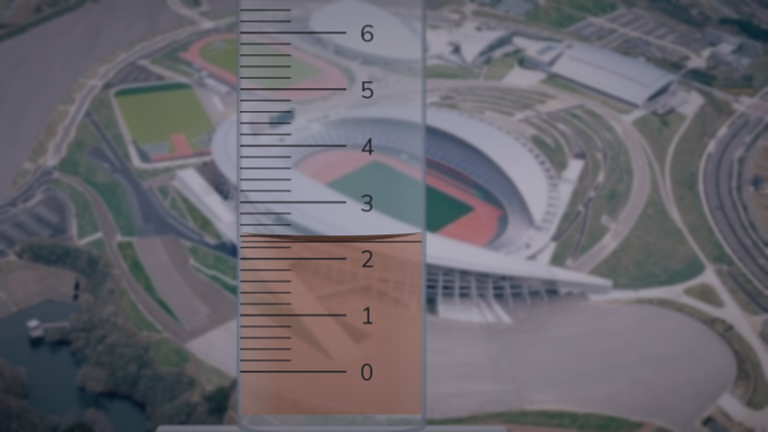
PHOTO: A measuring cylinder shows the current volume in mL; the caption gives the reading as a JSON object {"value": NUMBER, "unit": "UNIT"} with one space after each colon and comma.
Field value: {"value": 2.3, "unit": "mL"}
